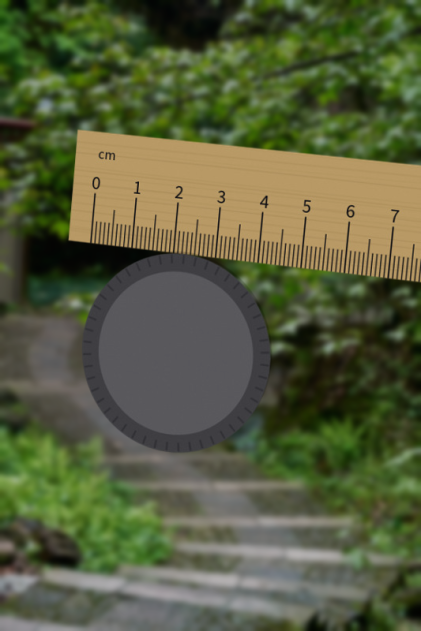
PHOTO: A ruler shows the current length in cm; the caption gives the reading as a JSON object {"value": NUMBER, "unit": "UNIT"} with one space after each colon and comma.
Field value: {"value": 4.5, "unit": "cm"}
